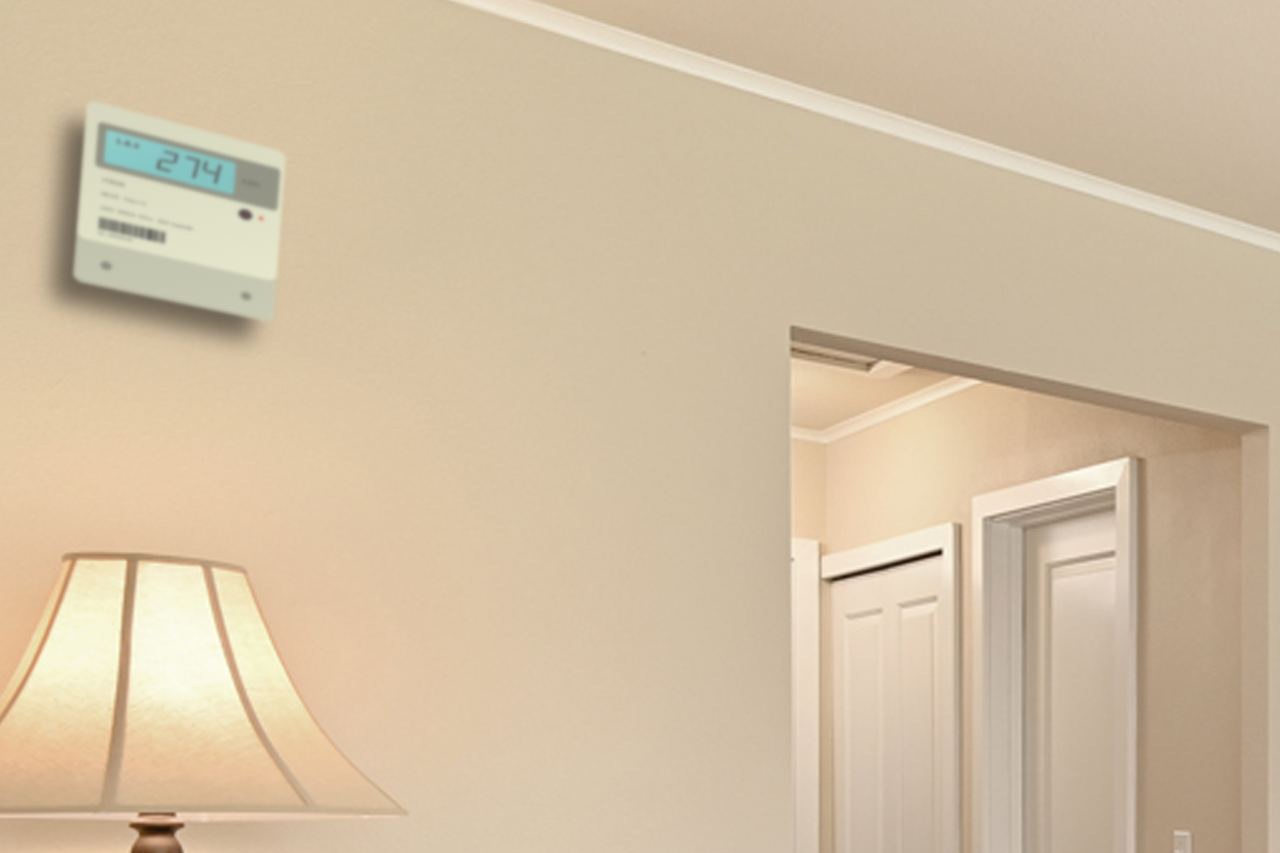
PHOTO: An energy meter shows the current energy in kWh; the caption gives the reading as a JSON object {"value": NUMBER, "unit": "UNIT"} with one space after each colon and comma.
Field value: {"value": 274, "unit": "kWh"}
